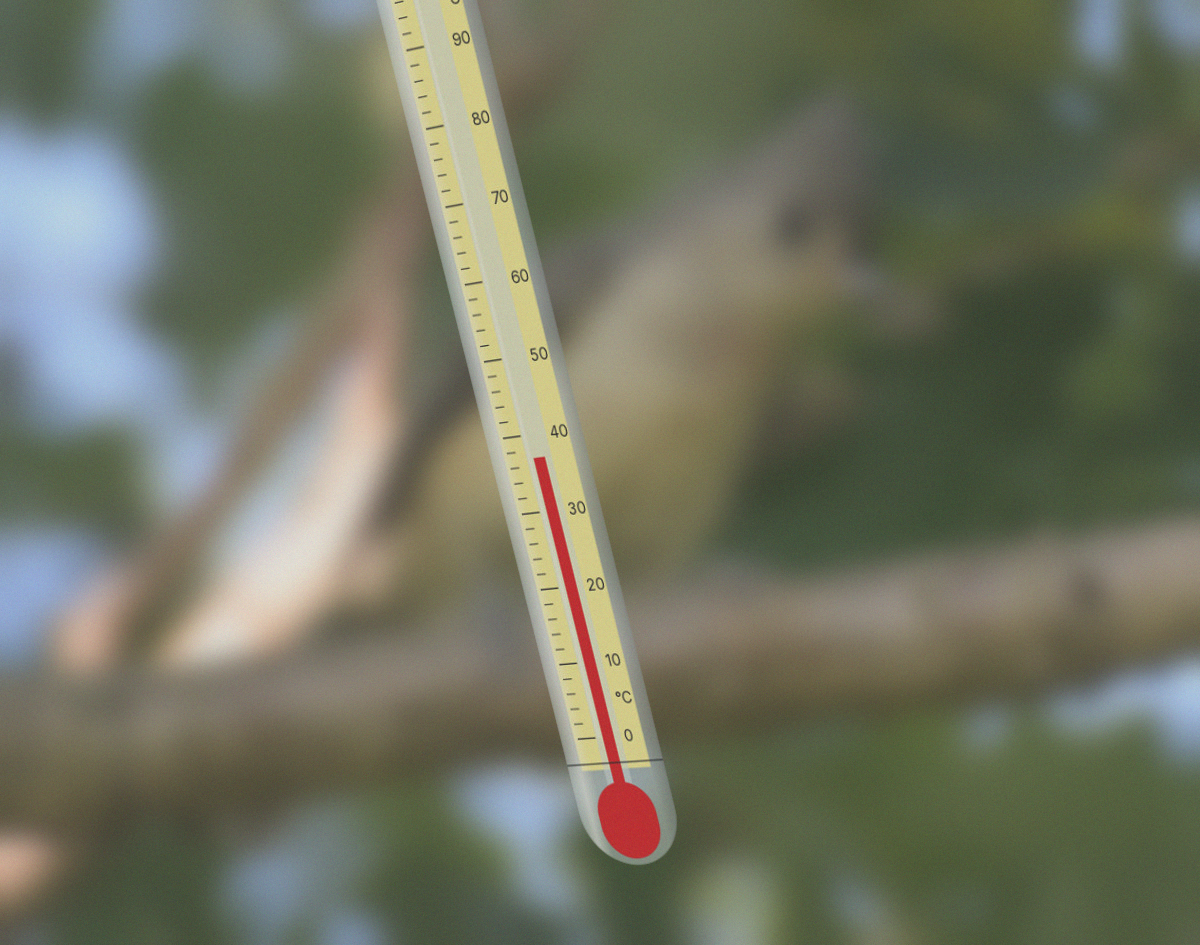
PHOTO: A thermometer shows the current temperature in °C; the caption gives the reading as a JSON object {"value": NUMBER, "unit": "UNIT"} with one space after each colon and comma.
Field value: {"value": 37, "unit": "°C"}
